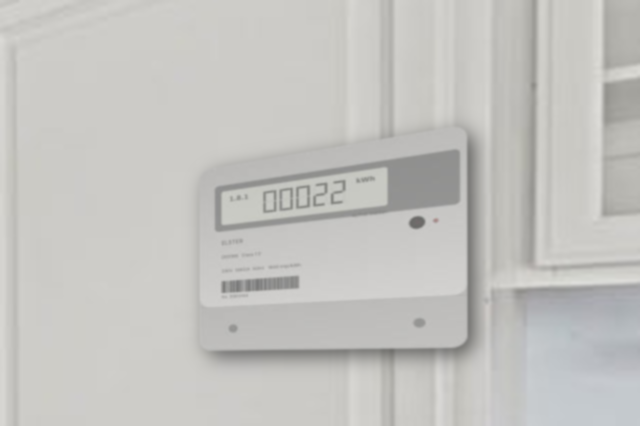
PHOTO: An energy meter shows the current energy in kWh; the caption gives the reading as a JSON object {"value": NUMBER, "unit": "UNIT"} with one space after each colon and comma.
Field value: {"value": 22, "unit": "kWh"}
